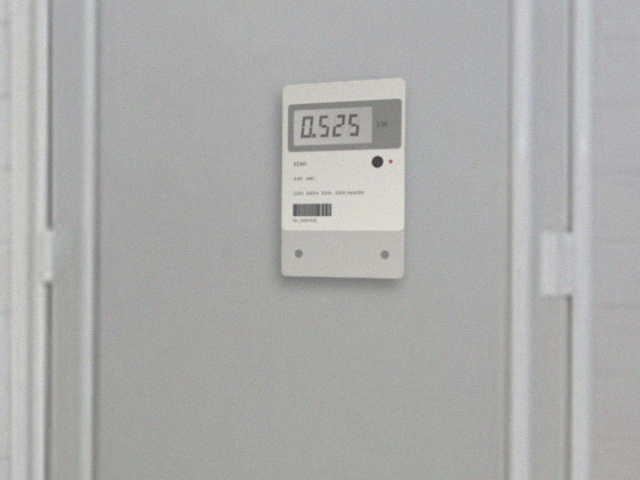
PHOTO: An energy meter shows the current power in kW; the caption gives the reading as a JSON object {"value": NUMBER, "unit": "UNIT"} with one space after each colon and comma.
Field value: {"value": 0.525, "unit": "kW"}
